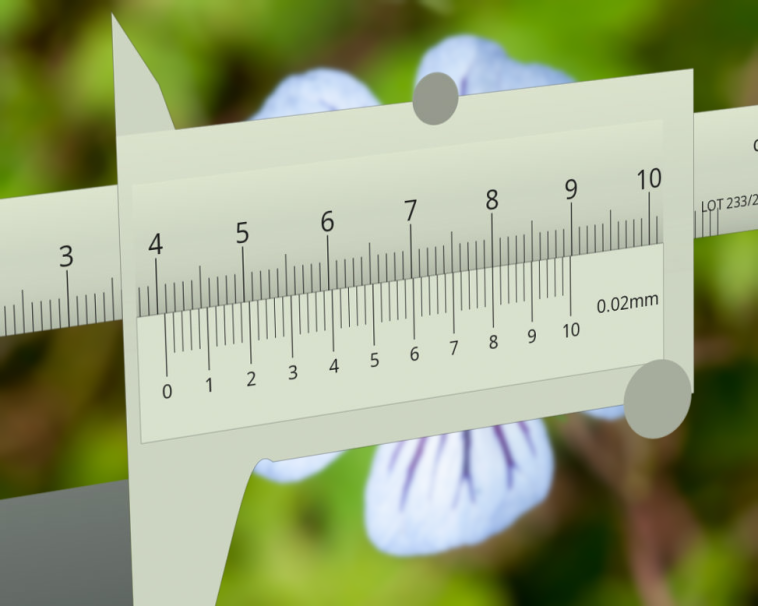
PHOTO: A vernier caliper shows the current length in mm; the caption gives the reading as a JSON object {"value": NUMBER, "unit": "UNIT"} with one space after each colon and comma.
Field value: {"value": 40.8, "unit": "mm"}
